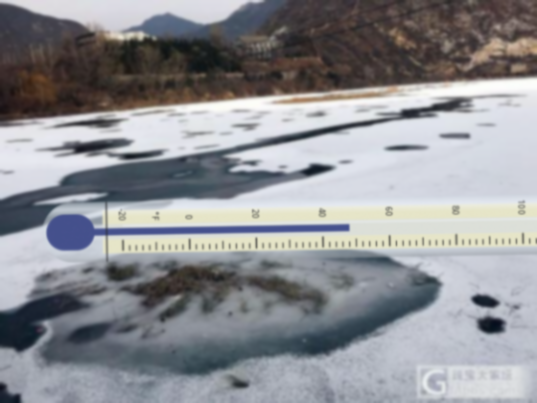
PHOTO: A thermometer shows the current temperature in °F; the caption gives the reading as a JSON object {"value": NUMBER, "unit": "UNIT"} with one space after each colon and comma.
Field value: {"value": 48, "unit": "°F"}
